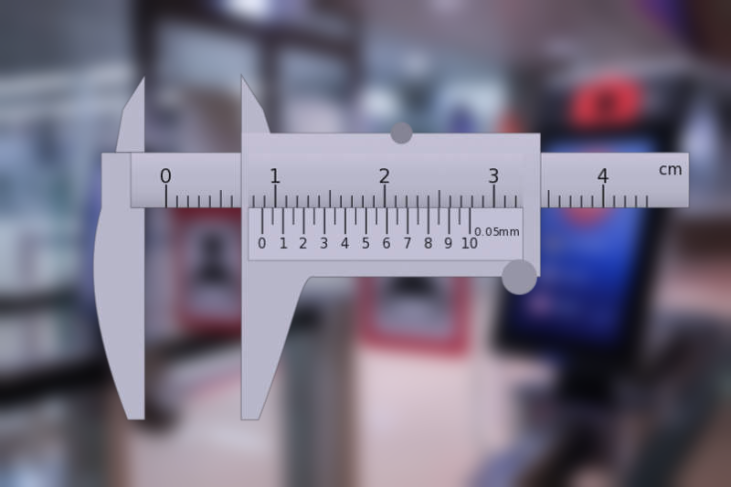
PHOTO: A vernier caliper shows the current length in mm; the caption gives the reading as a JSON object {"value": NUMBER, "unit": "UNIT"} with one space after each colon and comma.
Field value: {"value": 8.8, "unit": "mm"}
